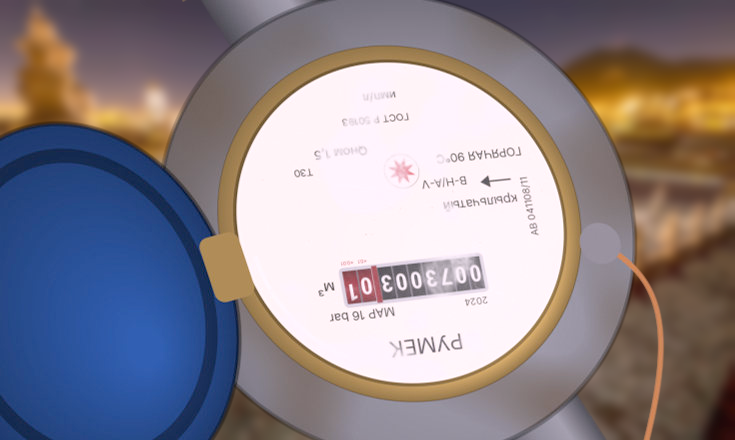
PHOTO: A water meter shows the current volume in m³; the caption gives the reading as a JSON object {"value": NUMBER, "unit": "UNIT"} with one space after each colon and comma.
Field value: {"value": 73003.01, "unit": "m³"}
